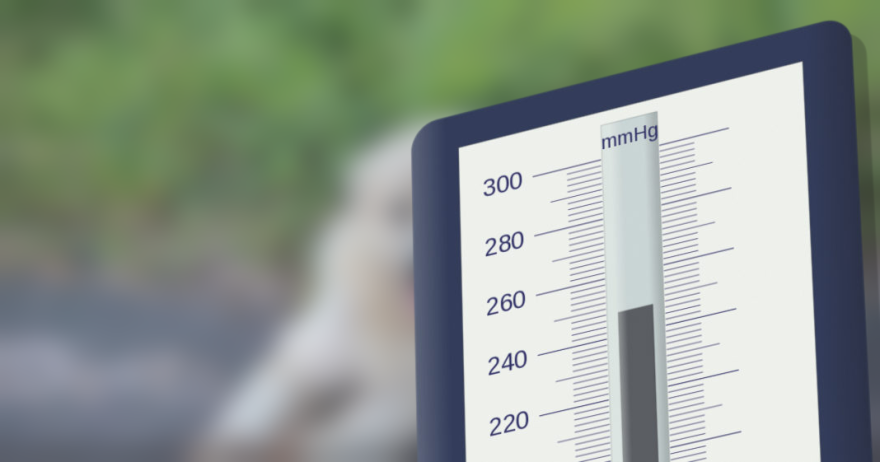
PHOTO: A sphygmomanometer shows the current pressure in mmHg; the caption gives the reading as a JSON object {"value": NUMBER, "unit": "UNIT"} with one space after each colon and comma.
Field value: {"value": 248, "unit": "mmHg"}
